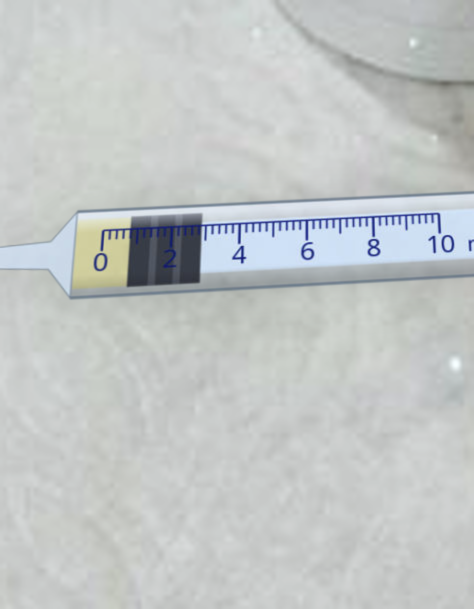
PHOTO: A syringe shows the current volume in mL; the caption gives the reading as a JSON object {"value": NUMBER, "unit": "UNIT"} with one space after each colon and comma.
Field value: {"value": 0.8, "unit": "mL"}
